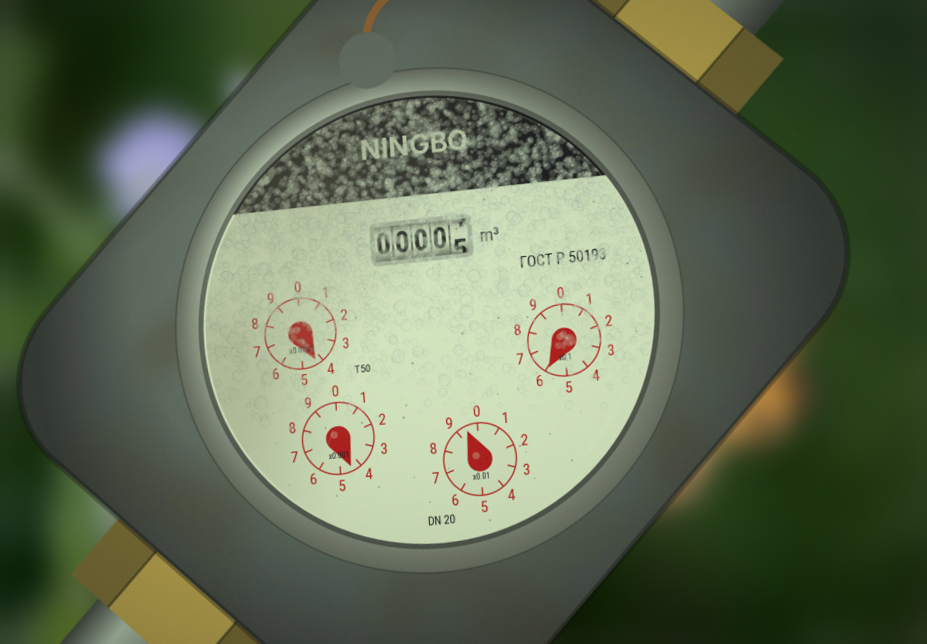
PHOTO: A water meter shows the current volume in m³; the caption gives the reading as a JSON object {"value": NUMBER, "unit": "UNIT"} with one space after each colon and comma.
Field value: {"value": 4.5944, "unit": "m³"}
